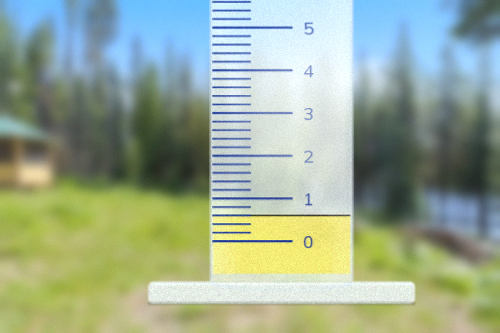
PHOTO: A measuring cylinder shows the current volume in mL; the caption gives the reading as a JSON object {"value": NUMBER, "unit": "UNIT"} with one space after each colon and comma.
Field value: {"value": 0.6, "unit": "mL"}
